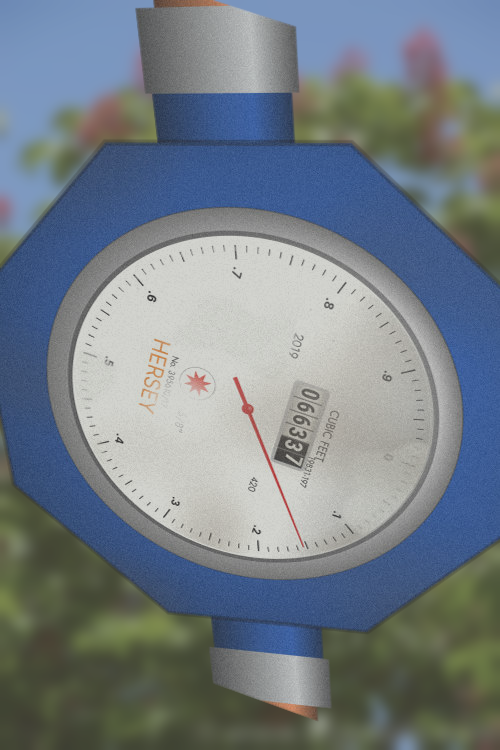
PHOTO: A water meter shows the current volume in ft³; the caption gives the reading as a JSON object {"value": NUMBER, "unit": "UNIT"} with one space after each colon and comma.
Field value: {"value": 66337.15, "unit": "ft³"}
